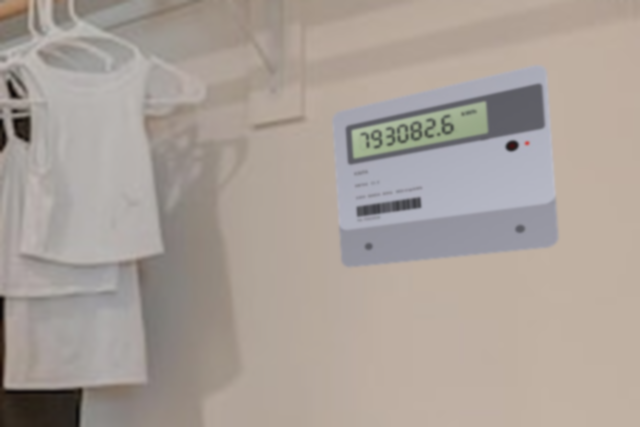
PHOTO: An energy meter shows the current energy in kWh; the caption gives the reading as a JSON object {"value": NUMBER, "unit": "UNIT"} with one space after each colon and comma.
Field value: {"value": 793082.6, "unit": "kWh"}
